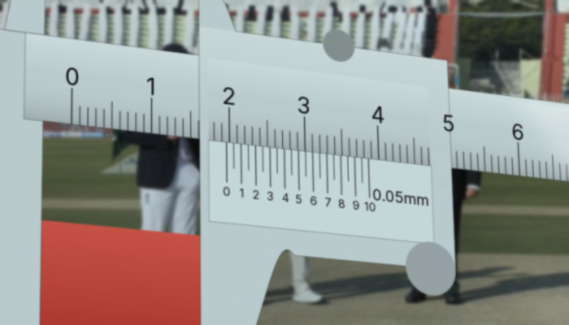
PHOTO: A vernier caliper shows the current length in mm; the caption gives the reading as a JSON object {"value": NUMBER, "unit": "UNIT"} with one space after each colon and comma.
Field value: {"value": 19.6, "unit": "mm"}
